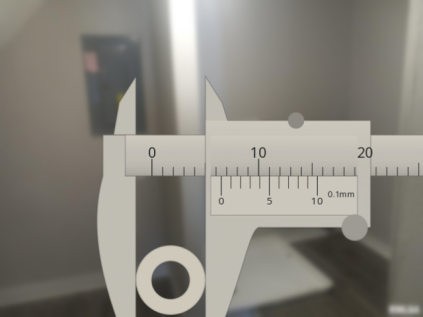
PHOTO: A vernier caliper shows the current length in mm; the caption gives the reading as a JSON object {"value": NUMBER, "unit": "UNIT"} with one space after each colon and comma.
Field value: {"value": 6.5, "unit": "mm"}
